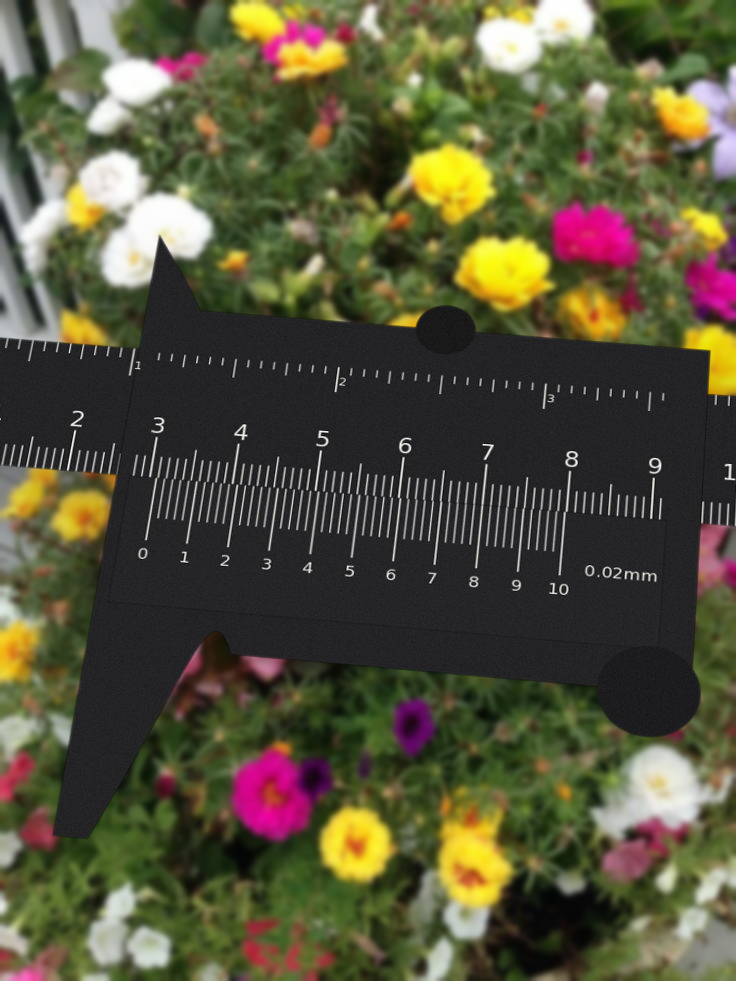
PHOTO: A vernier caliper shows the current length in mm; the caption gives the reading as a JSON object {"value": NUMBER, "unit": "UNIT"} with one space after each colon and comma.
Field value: {"value": 30.8, "unit": "mm"}
